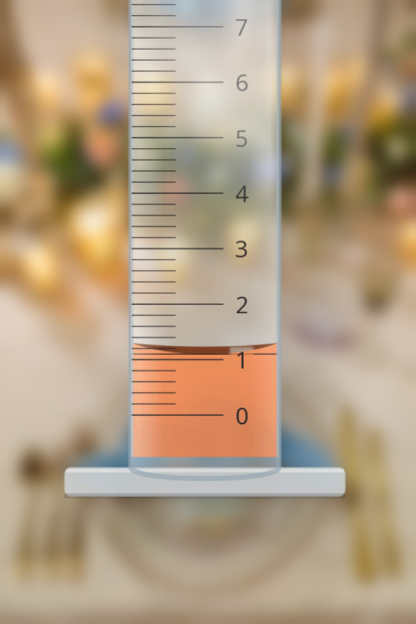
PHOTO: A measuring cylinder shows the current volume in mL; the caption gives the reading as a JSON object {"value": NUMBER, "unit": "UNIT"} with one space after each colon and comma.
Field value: {"value": 1.1, "unit": "mL"}
